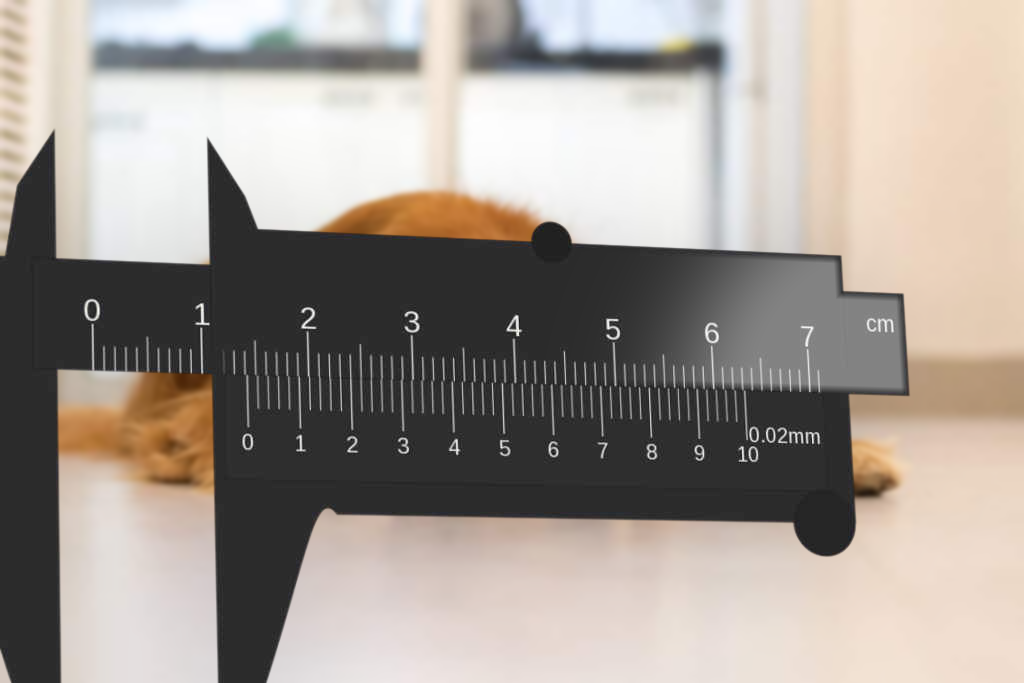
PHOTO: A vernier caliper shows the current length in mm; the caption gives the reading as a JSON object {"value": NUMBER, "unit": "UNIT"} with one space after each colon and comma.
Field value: {"value": 14.2, "unit": "mm"}
